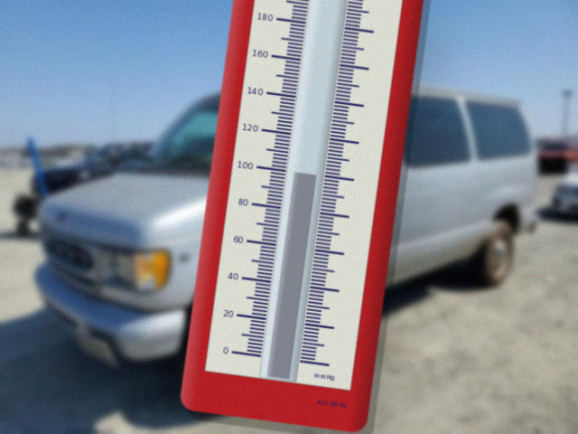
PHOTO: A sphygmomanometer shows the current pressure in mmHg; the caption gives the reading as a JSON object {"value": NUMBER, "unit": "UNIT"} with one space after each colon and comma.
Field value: {"value": 100, "unit": "mmHg"}
